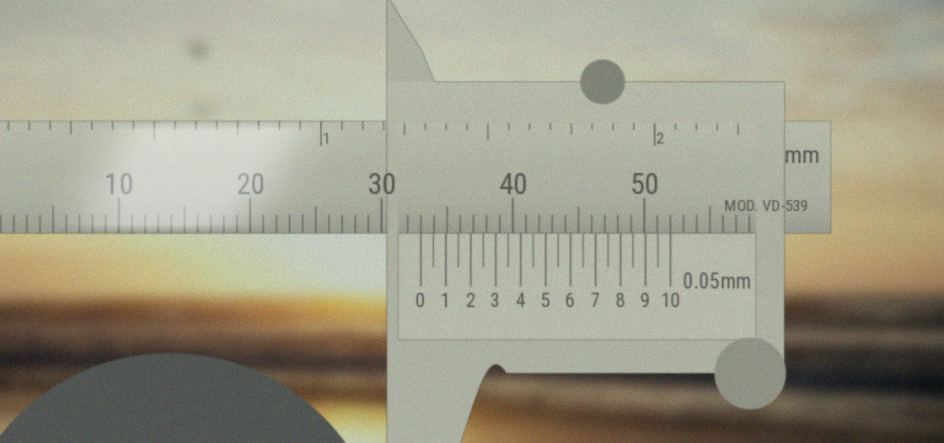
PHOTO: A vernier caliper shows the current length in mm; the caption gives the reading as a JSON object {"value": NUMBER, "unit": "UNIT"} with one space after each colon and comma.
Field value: {"value": 33.0, "unit": "mm"}
